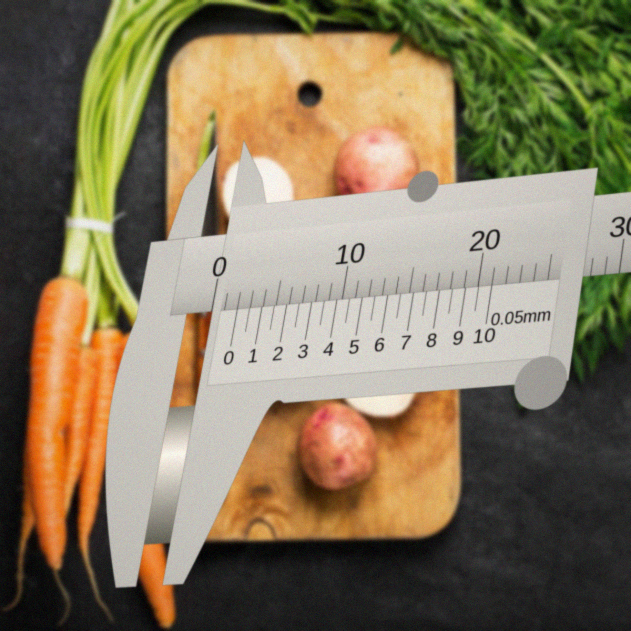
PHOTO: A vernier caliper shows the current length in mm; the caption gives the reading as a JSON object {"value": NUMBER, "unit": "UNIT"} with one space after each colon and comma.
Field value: {"value": 2.0, "unit": "mm"}
